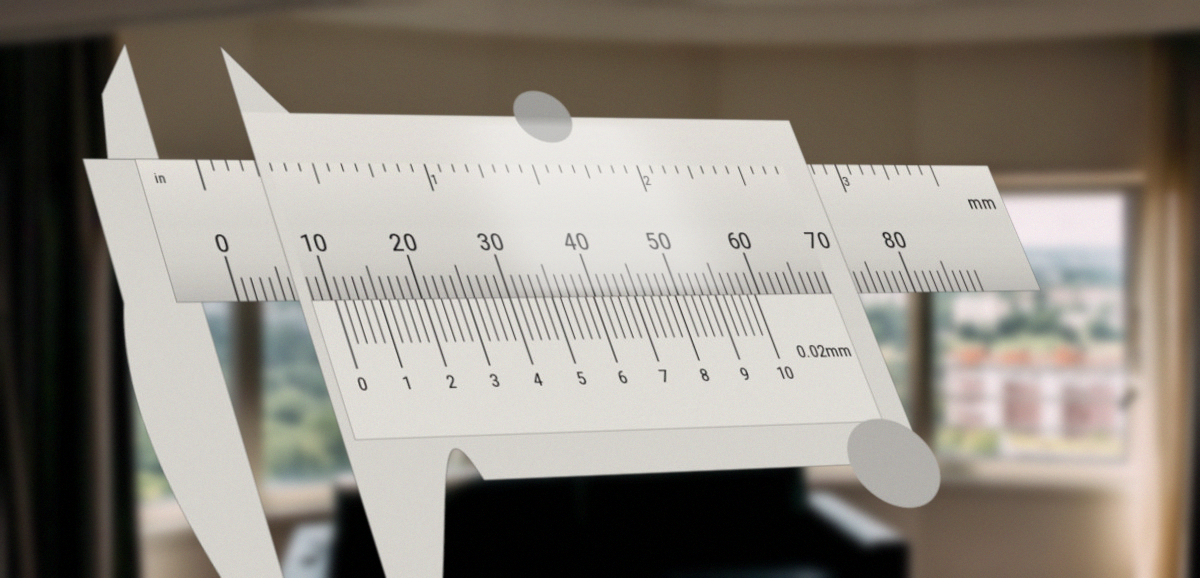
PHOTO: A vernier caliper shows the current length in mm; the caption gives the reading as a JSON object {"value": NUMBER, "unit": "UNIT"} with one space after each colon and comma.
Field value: {"value": 10.4, "unit": "mm"}
